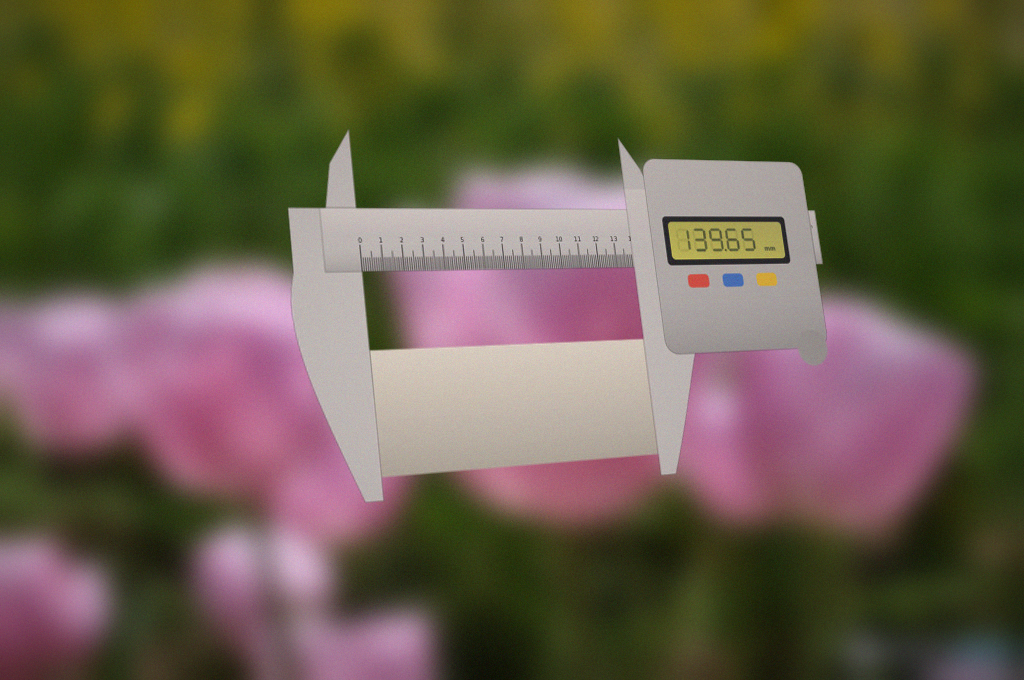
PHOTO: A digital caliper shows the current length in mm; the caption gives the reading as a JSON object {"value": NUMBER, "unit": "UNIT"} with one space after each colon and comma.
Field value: {"value": 139.65, "unit": "mm"}
